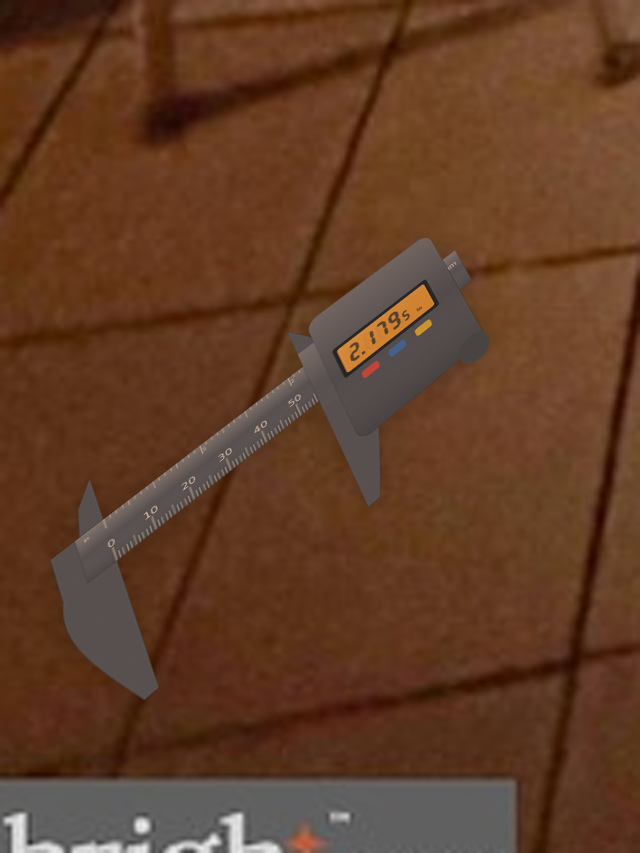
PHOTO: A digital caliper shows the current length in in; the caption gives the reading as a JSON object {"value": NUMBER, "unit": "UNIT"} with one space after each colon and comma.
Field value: {"value": 2.1795, "unit": "in"}
